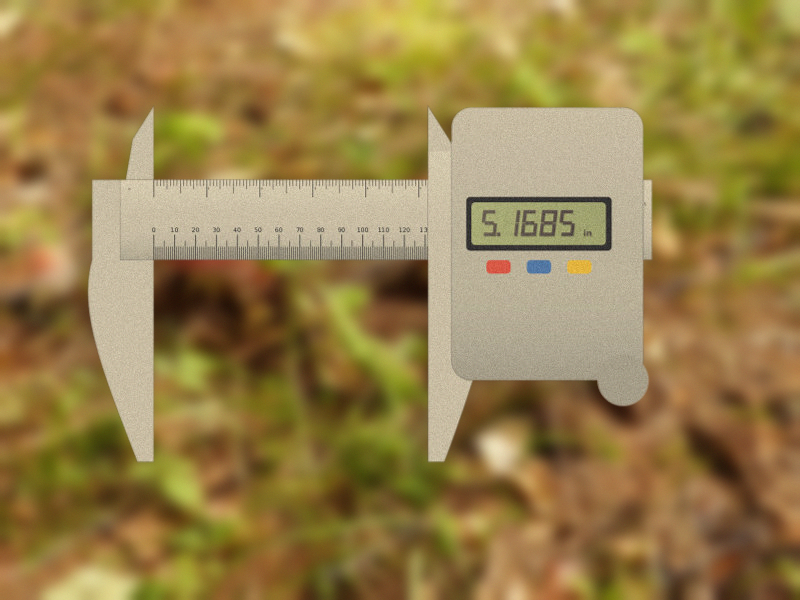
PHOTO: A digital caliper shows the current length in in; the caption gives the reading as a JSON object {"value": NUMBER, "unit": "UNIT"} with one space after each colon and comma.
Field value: {"value": 5.1685, "unit": "in"}
